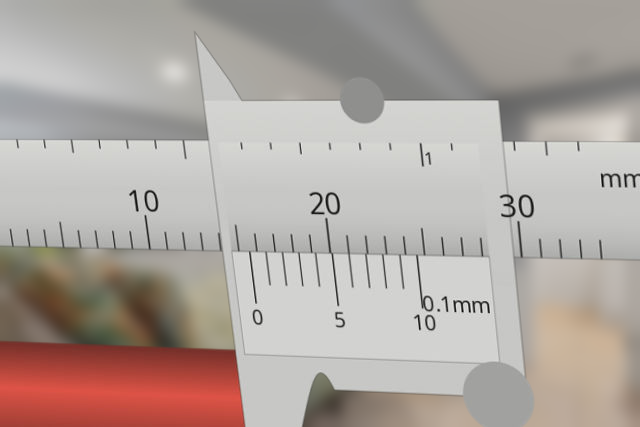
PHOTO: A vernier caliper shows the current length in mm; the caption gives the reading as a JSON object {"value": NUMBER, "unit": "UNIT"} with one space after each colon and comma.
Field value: {"value": 15.6, "unit": "mm"}
